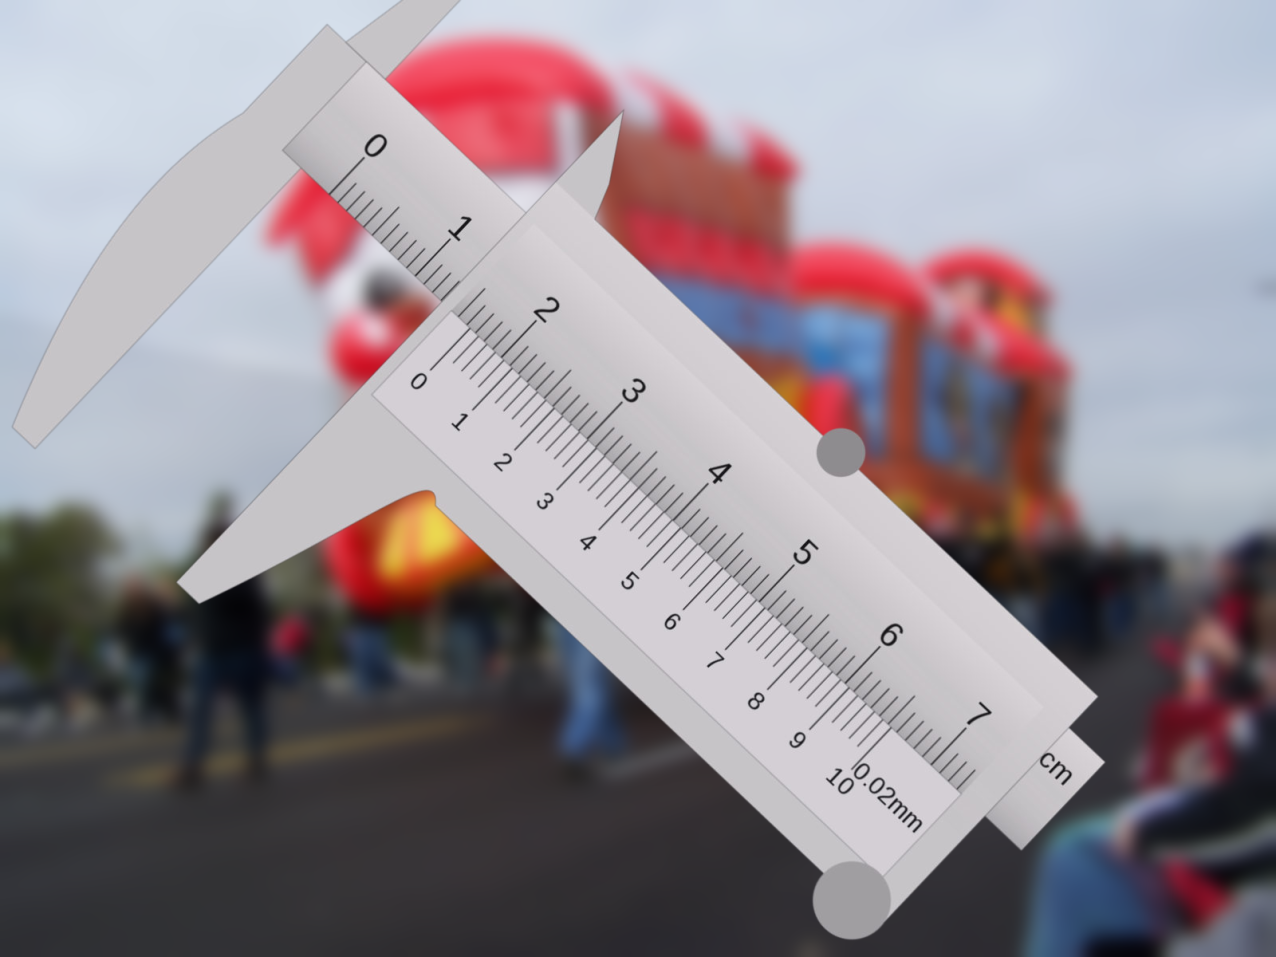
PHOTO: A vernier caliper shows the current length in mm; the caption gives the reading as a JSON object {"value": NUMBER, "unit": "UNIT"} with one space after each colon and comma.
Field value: {"value": 16.4, "unit": "mm"}
